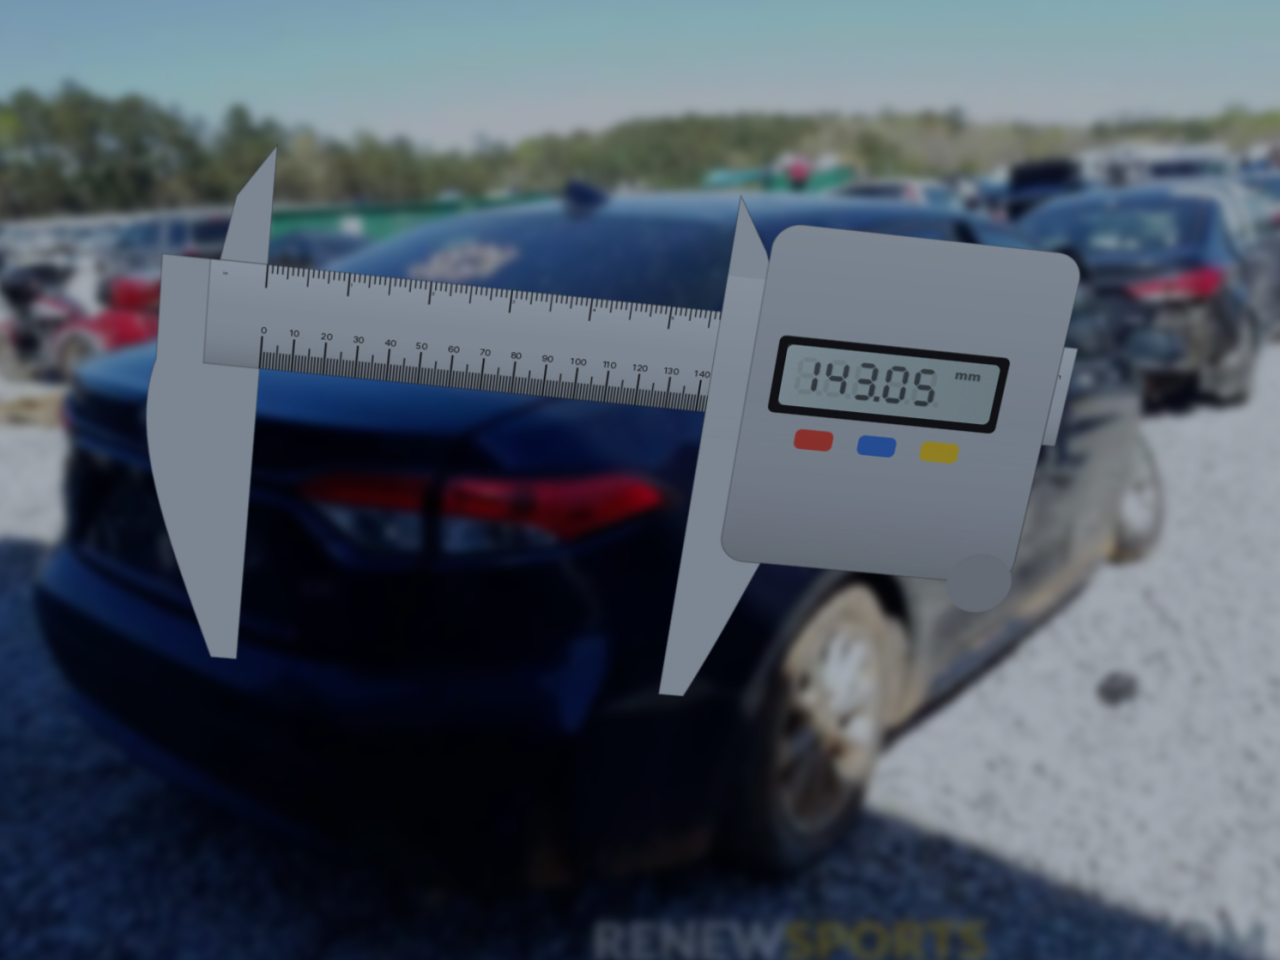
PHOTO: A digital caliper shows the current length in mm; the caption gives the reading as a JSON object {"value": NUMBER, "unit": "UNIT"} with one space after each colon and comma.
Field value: {"value": 143.05, "unit": "mm"}
